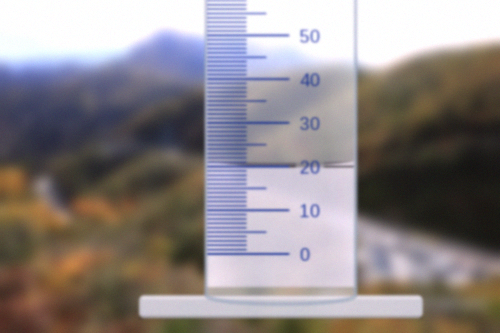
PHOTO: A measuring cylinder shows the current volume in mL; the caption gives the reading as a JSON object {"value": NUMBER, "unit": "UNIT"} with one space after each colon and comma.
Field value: {"value": 20, "unit": "mL"}
